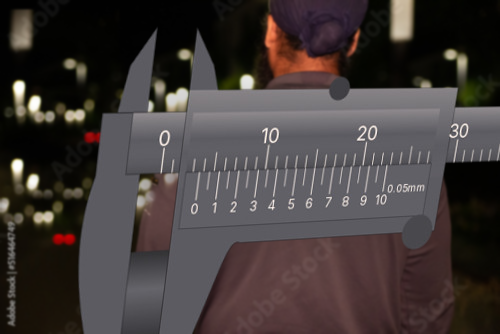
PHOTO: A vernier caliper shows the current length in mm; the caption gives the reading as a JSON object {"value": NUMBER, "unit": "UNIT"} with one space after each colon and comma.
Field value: {"value": 3.6, "unit": "mm"}
